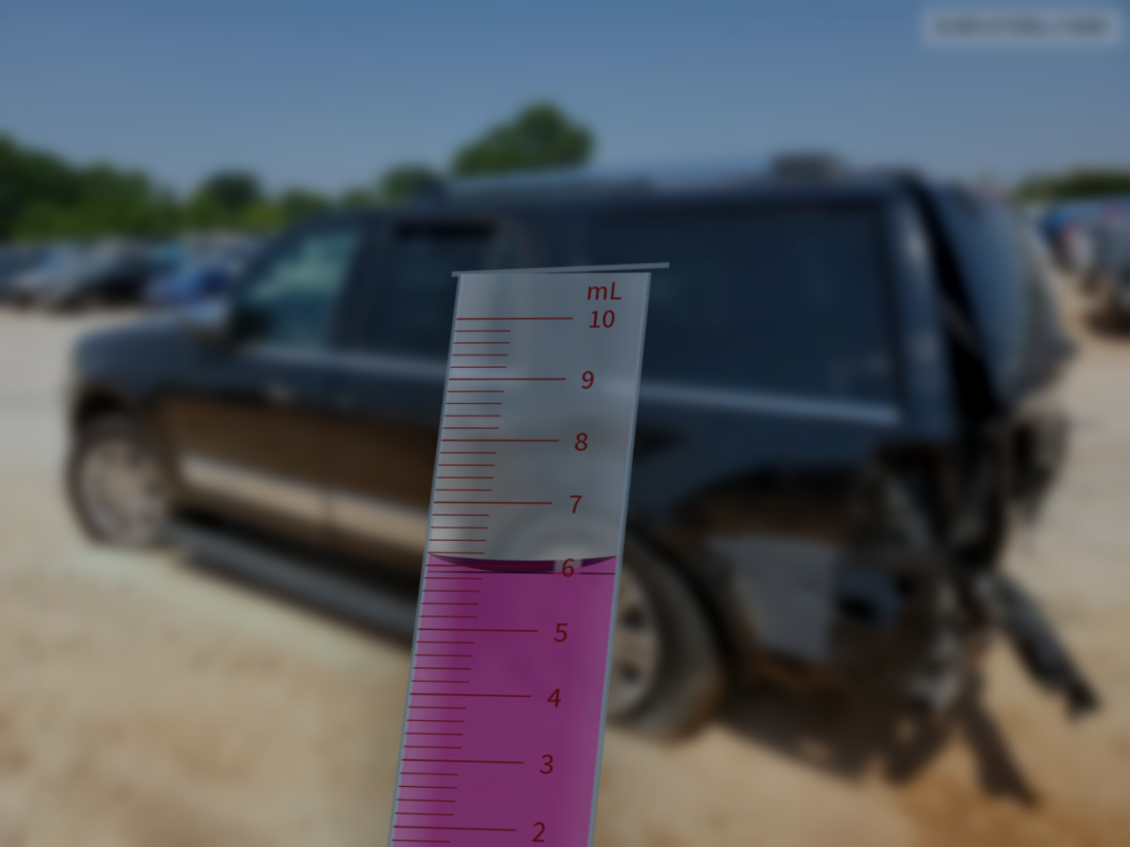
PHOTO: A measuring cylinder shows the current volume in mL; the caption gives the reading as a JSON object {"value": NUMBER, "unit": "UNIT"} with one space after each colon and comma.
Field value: {"value": 5.9, "unit": "mL"}
